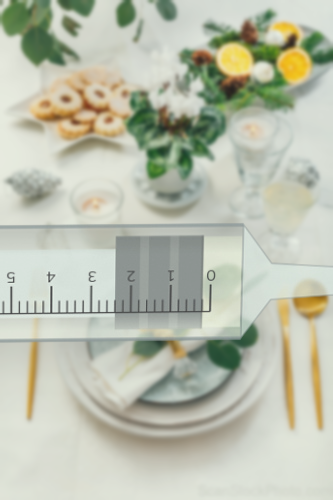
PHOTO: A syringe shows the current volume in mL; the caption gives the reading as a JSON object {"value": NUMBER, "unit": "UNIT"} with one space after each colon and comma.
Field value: {"value": 0.2, "unit": "mL"}
